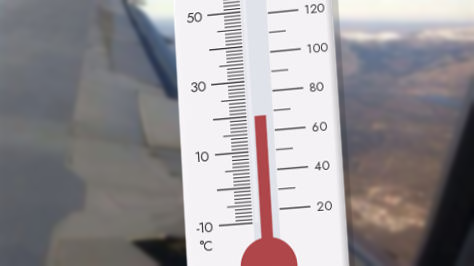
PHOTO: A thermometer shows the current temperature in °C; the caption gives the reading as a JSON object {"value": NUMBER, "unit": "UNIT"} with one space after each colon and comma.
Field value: {"value": 20, "unit": "°C"}
